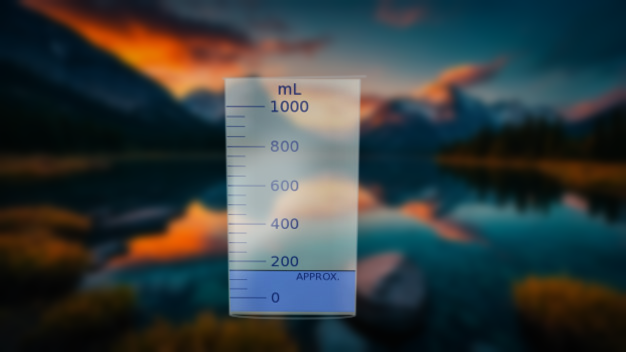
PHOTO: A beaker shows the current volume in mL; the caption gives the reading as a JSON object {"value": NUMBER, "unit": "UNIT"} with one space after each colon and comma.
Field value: {"value": 150, "unit": "mL"}
